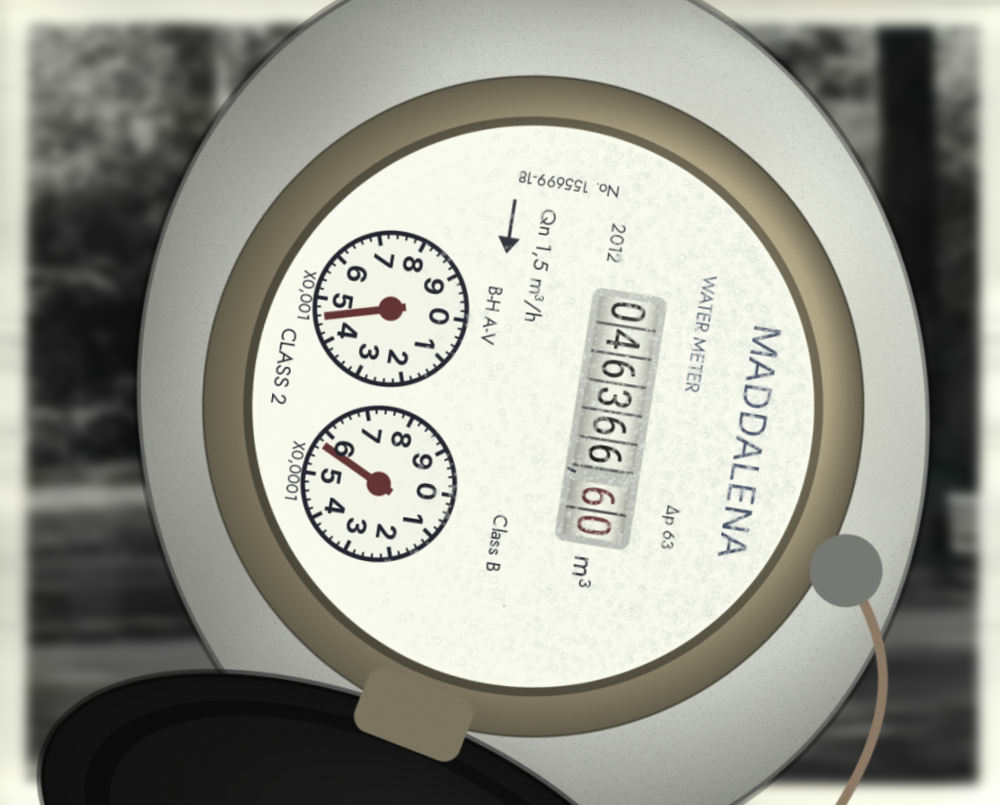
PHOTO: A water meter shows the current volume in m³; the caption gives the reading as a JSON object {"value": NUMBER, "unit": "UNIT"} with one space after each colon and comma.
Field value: {"value": 46366.6045, "unit": "m³"}
